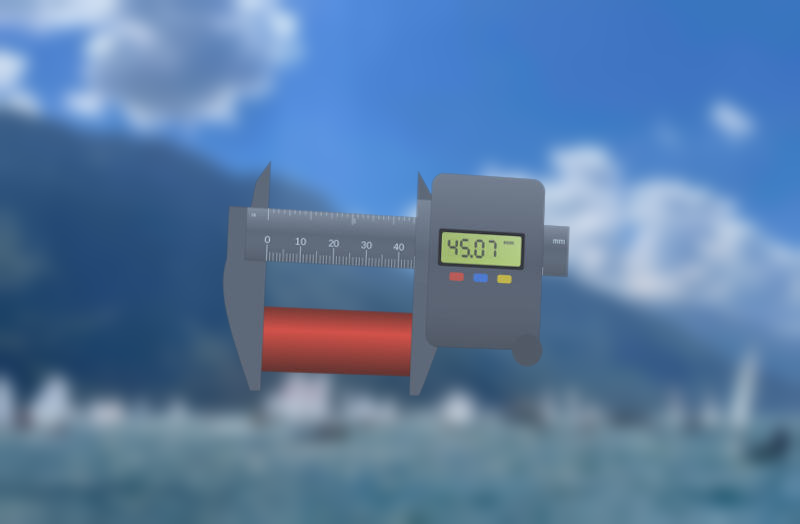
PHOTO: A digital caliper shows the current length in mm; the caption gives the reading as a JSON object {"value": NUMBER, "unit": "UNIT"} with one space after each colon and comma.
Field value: {"value": 45.07, "unit": "mm"}
